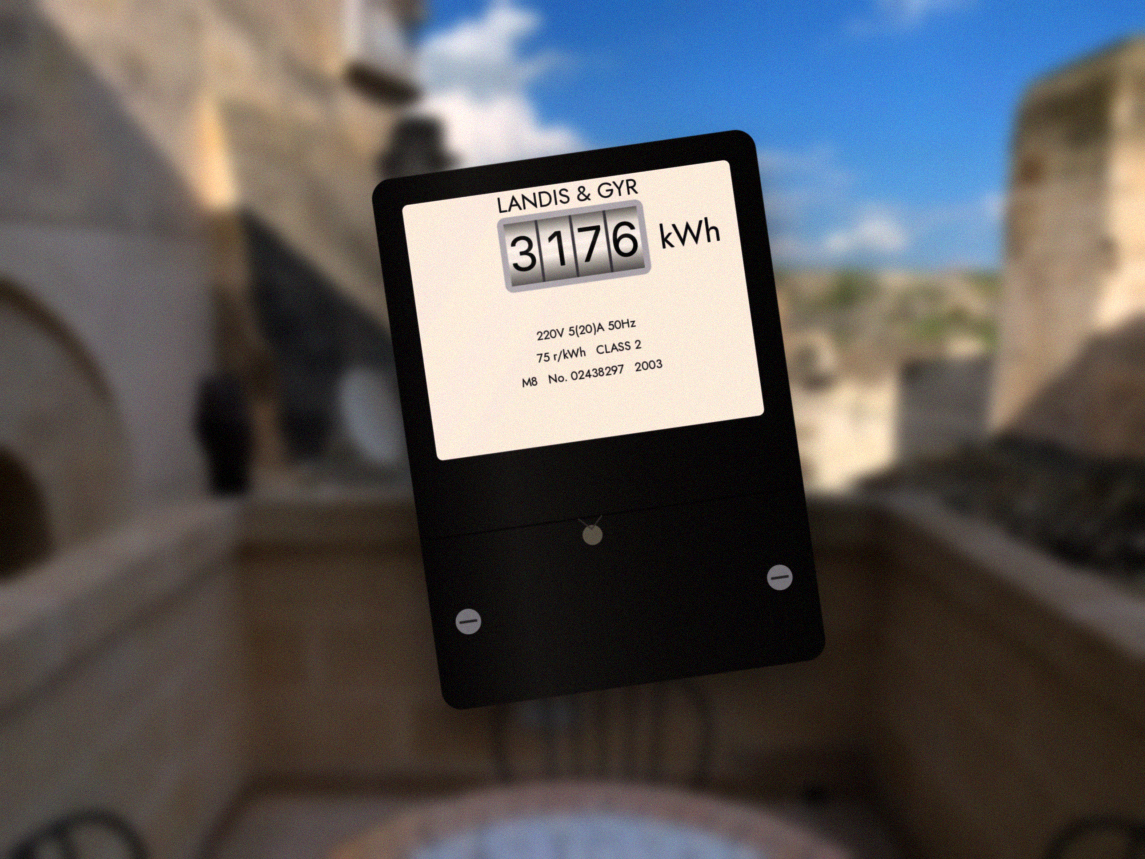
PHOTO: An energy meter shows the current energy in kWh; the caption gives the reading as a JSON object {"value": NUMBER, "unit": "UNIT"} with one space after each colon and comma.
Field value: {"value": 3176, "unit": "kWh"}
